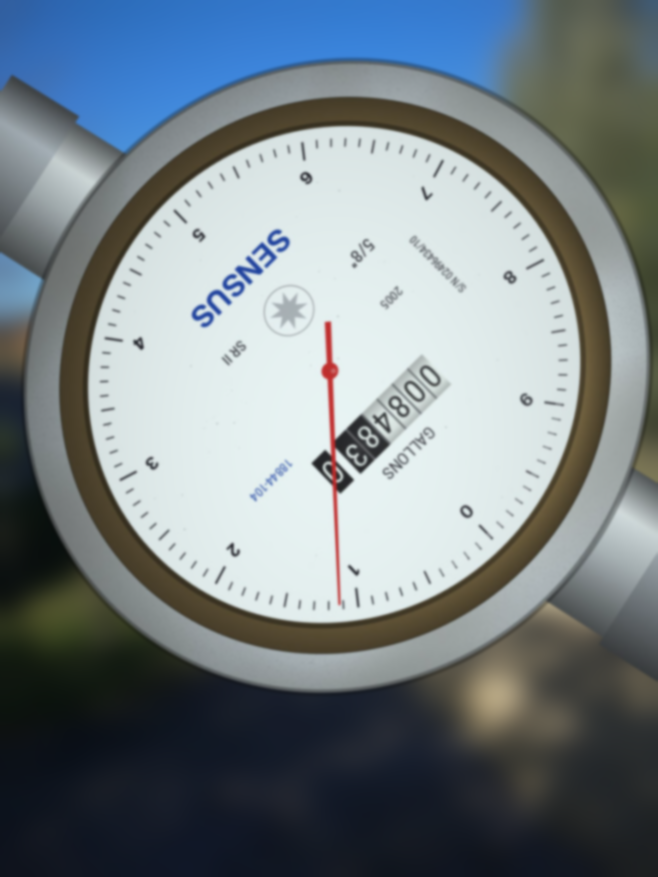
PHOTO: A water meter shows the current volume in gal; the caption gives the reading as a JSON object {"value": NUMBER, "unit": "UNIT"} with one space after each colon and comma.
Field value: {"value": 84831.1, "unit": "gal"}
